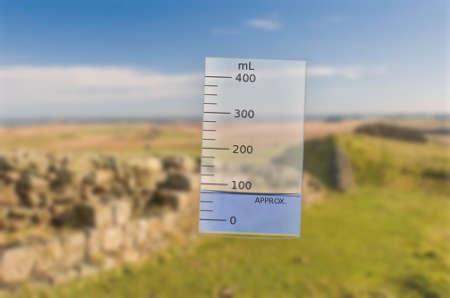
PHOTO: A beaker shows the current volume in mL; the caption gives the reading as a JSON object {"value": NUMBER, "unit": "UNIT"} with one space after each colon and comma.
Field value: {"value": 75, "unit": "mL"}
